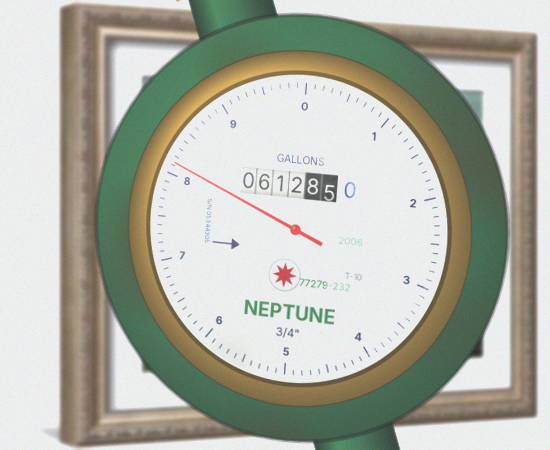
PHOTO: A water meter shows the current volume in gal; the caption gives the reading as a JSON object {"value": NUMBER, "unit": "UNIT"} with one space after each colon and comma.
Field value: {"value": 612848.1, "unit": "gal"}
